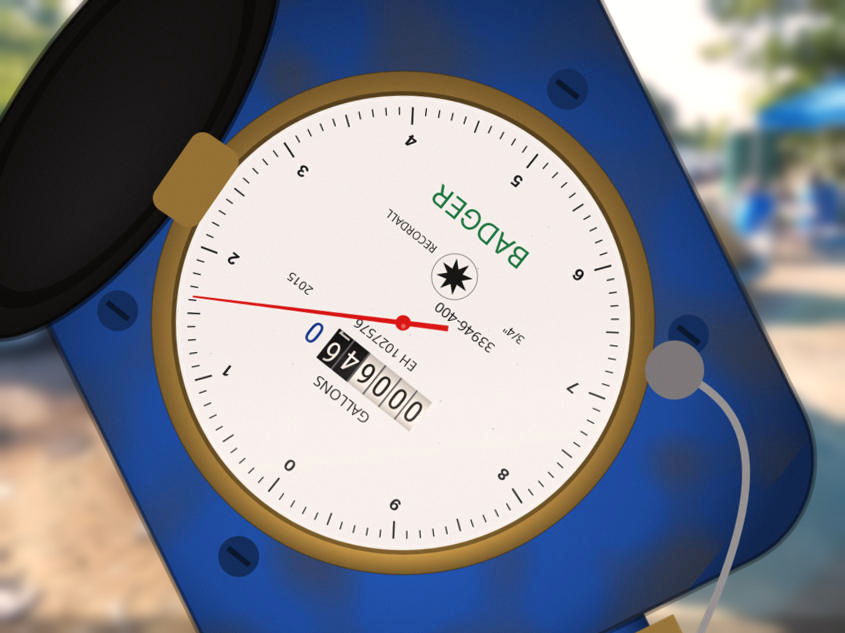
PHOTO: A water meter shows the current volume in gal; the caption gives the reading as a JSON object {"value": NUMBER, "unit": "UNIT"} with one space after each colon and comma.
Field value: {"value": 6461.6, "unit": "gal"}
